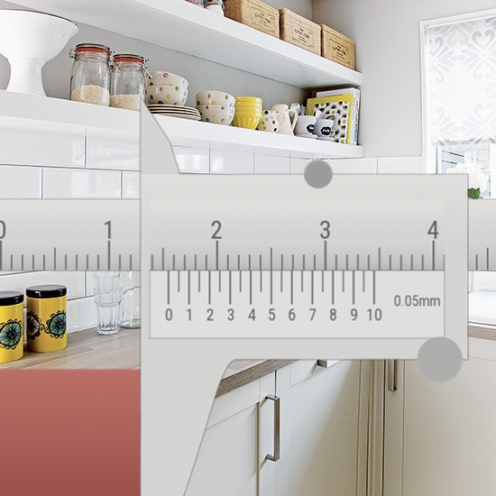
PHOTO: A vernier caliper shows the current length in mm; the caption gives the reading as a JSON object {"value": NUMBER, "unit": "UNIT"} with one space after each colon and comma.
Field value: {"value": 15.5, "unit": "mm"}
